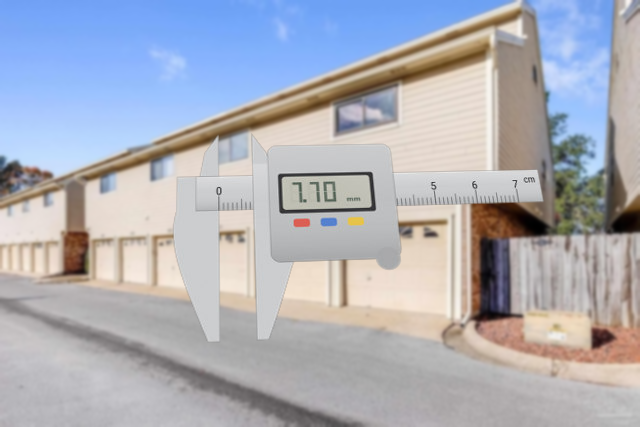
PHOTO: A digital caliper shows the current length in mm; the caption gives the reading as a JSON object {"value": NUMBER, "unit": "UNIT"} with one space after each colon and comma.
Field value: {"value": 7.70, "unit": "mm"}
